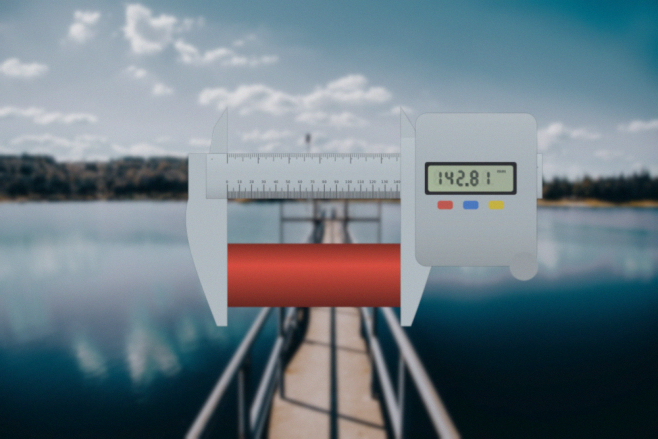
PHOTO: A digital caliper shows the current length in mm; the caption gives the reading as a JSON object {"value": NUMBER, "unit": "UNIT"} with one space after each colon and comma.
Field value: {"value": 142.81, "unit": "mm"}
